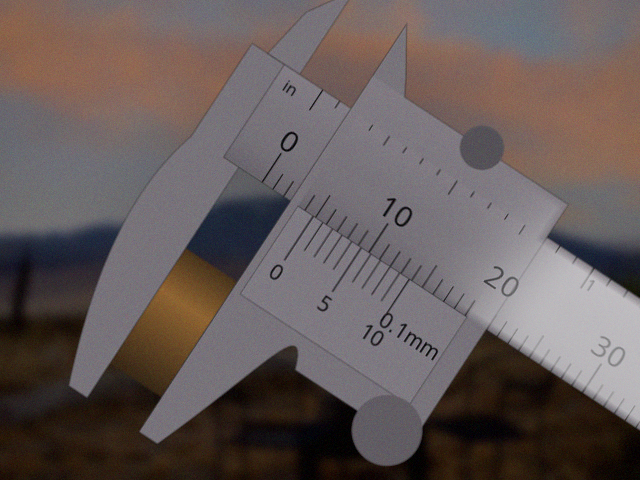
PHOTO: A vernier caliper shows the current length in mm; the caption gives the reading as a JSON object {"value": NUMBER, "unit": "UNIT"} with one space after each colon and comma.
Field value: {"value": 4.8, "unit": "mm"}
